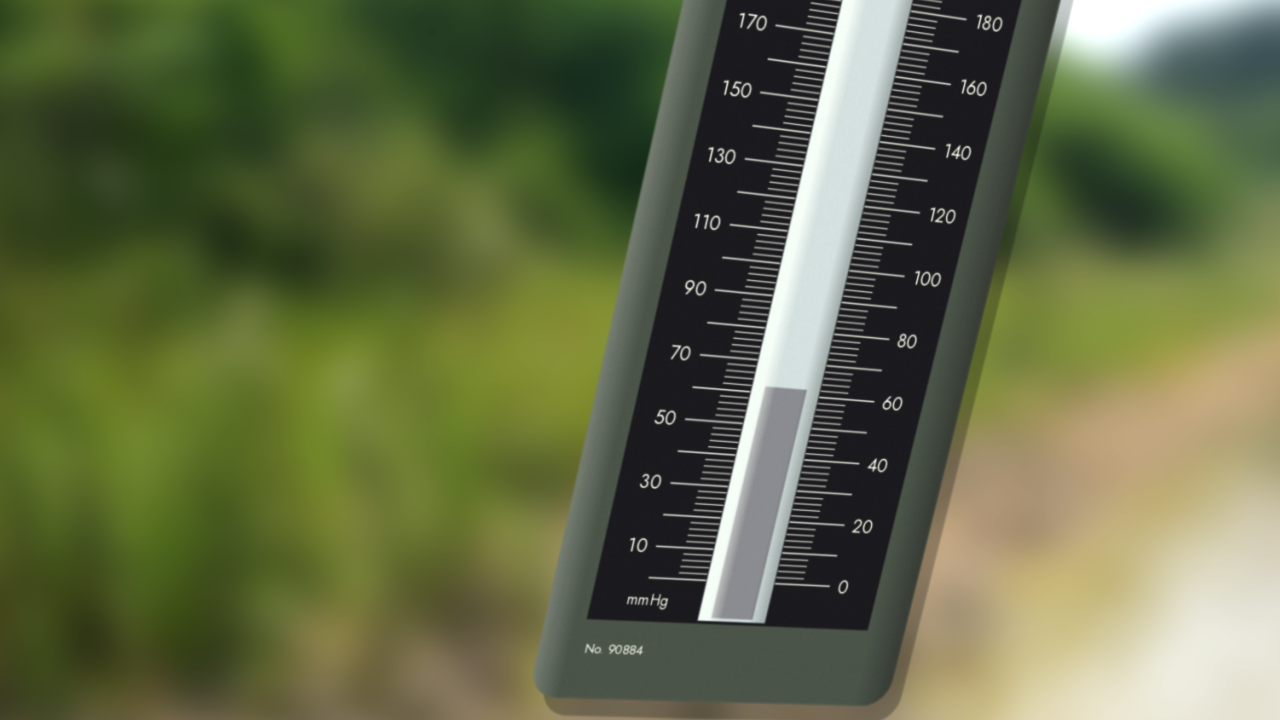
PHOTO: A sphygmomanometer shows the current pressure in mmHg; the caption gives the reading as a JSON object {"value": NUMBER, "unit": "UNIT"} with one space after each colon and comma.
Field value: {"value": 62, "unit": "mmHg"}
